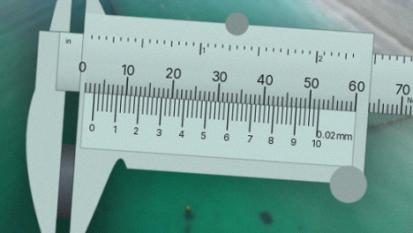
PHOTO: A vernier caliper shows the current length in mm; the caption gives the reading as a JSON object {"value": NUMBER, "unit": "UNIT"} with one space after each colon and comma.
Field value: {"value": 3.0, "unit": "mm"}
